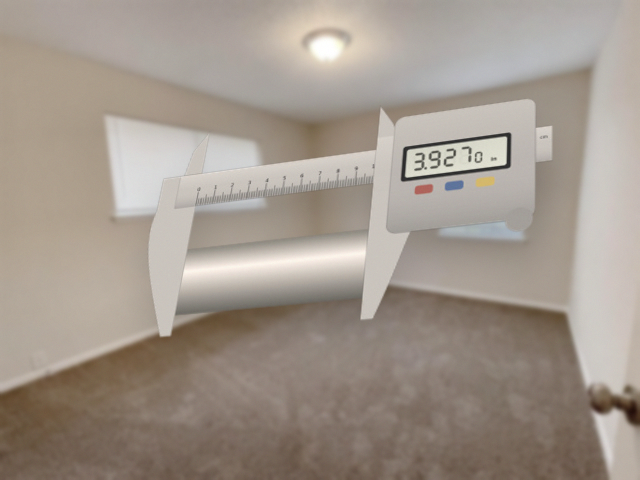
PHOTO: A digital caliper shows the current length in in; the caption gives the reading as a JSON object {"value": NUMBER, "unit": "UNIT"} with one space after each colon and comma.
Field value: {"value": 3.9270, "unit": "in"}
